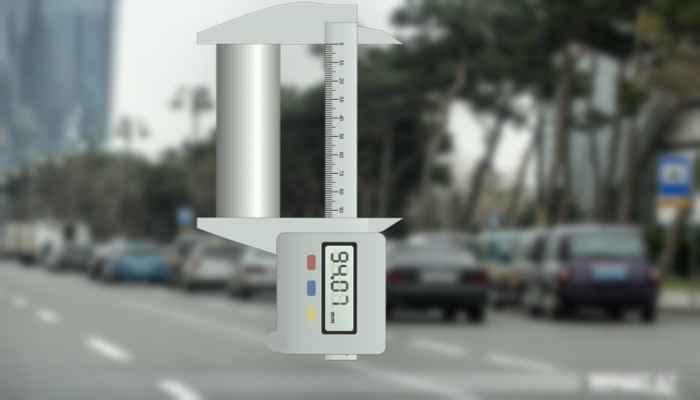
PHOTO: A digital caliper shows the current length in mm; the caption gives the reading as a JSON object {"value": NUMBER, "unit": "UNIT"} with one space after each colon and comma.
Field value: {"value": 94.07, "unit": "mm"}
